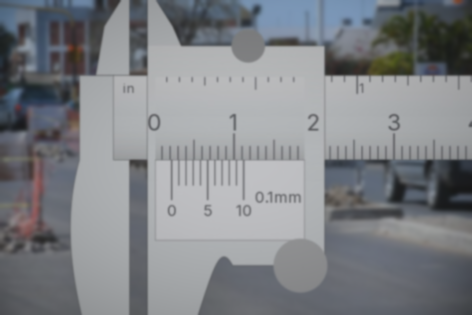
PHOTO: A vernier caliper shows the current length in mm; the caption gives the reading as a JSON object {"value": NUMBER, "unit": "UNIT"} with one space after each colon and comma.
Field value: {"value": 2.2, "unit": "mm"}
